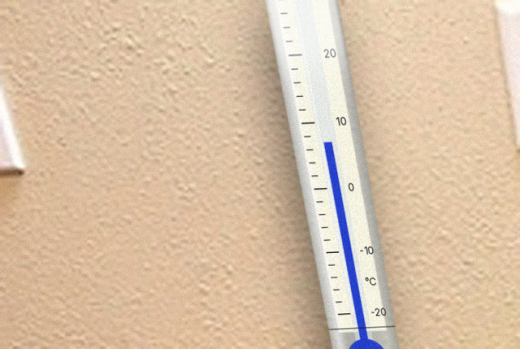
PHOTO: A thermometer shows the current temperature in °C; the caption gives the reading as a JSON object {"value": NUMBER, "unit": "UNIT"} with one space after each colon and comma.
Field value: {"value": 7, "unit": "°C"}
